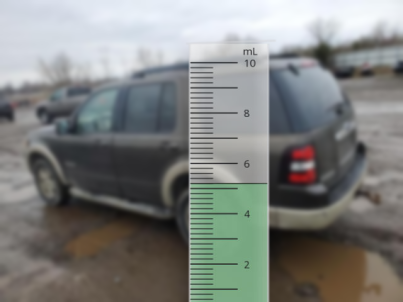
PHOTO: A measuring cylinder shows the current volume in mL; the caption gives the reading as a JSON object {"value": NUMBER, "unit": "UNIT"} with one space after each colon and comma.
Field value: {"value": 5.2, "unit": "mL"}
